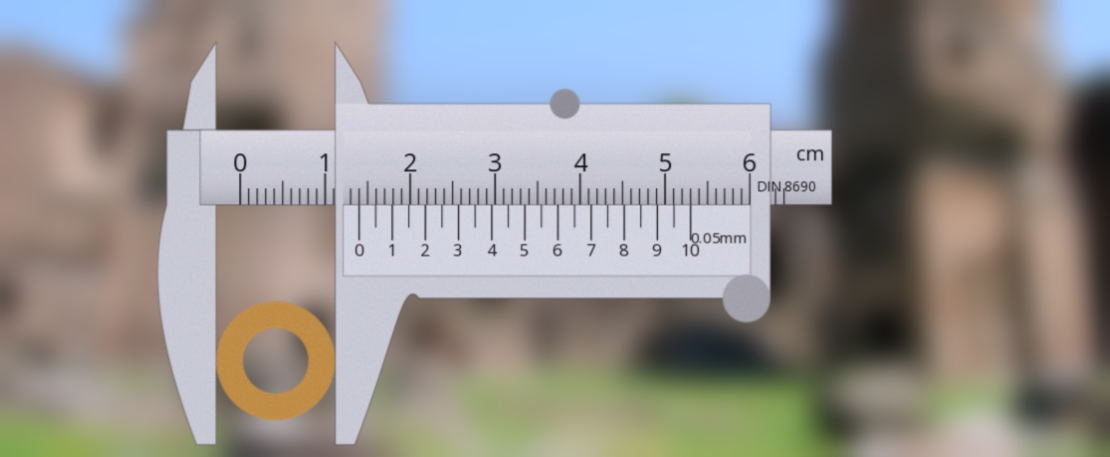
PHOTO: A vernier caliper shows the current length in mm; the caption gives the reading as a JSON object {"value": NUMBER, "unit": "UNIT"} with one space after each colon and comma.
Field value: {"value": 14.0, "unit": "mm"}
